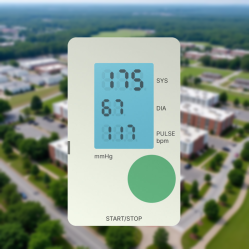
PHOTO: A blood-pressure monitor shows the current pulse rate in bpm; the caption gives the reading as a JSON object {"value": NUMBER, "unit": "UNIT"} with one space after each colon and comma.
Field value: {"value": 117, "unit": "bpm"}
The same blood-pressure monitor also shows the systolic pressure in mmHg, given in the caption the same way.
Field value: {"value": 175, "unit": "mmHg"}
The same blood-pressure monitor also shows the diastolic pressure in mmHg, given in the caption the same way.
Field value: {"value": 67, "unit": "mmHg"}
